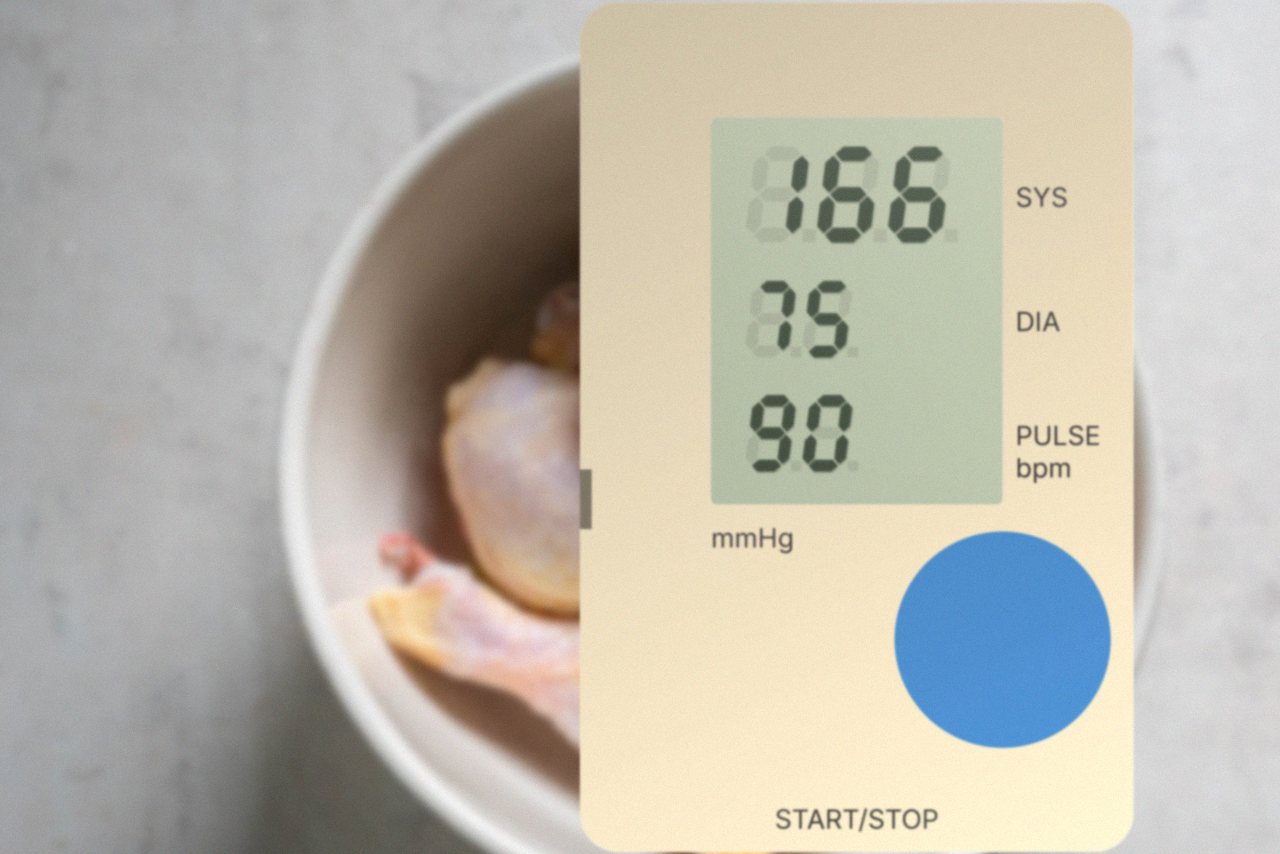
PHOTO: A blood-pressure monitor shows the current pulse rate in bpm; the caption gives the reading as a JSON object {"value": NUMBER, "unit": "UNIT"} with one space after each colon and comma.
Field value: {"value": 90, "unit": "bpm"}
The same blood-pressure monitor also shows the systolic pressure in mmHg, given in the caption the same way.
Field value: {"value": 166, "unit": "mmHg"}
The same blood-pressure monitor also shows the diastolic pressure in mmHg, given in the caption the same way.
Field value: {"value": 75, "unit": "mmHg"}
